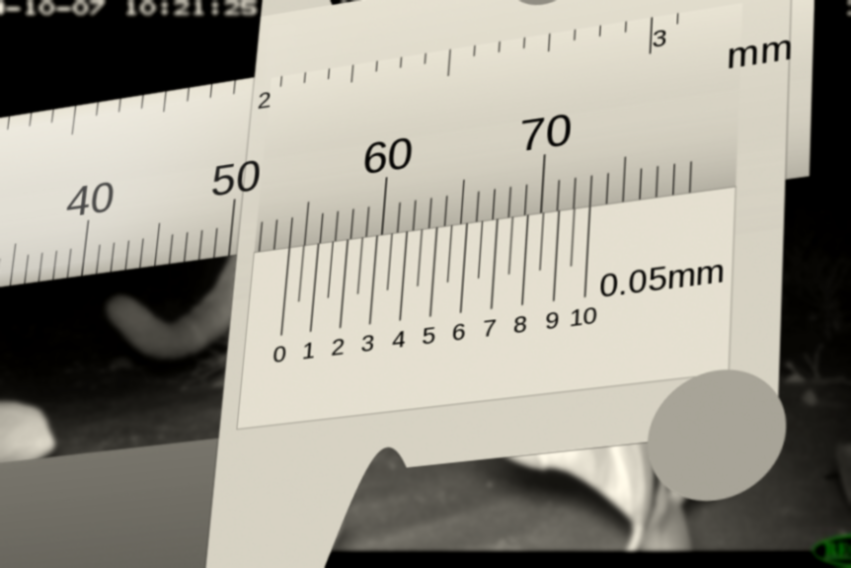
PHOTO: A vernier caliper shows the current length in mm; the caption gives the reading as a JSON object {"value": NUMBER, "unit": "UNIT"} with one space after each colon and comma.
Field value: {"value": 54.0, "unit": "mm"}
